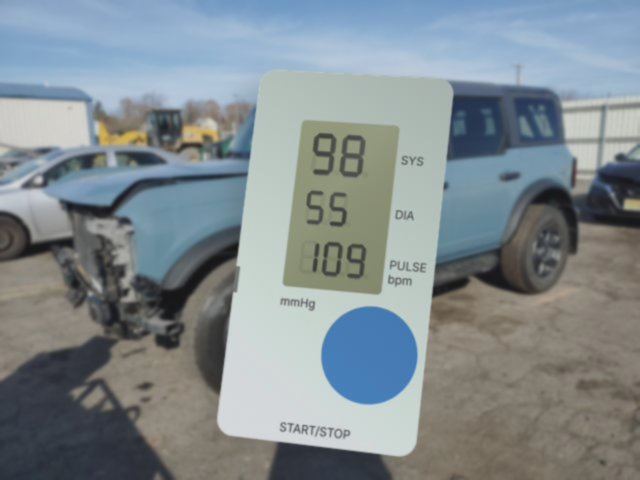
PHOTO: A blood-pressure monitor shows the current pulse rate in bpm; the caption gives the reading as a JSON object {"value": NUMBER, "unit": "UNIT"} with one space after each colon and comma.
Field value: {"value": 109, "unit": "bpm"}
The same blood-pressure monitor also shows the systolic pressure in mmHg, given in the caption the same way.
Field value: {"value": 98, "unit": "mmHg"}
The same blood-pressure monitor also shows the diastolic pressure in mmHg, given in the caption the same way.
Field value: {"value": 55, "unit": "mmHg"}
